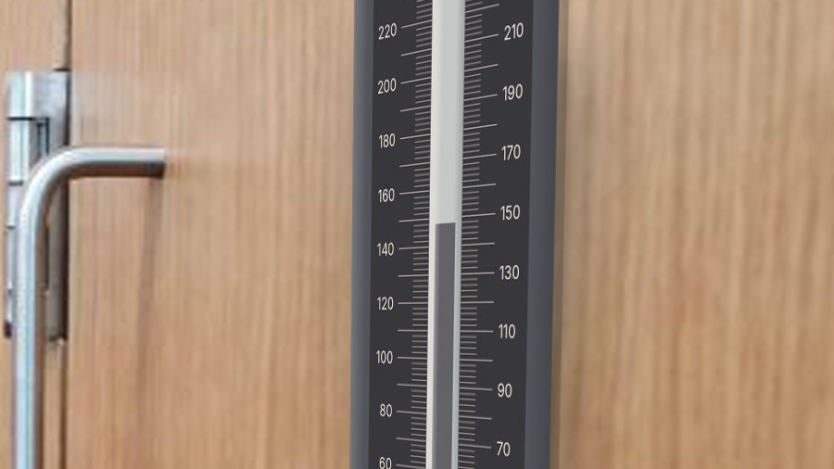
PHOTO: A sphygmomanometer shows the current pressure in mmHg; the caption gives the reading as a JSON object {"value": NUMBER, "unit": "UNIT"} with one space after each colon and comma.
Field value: {"value": 148, "unit": "mmHg"}
